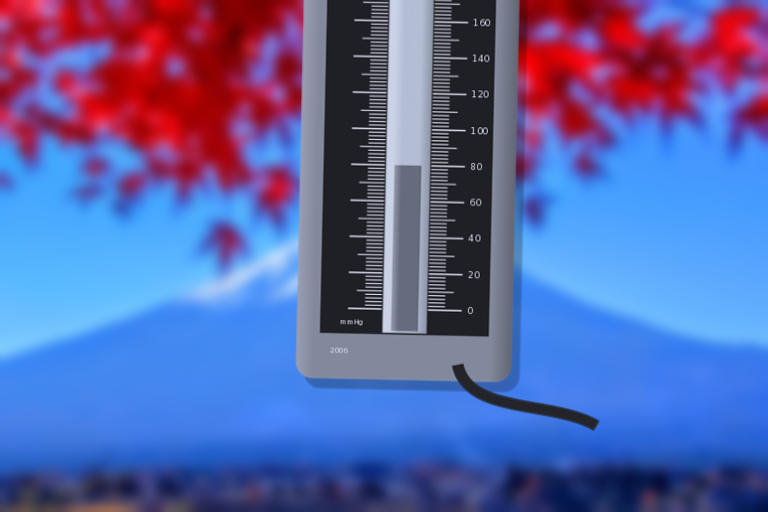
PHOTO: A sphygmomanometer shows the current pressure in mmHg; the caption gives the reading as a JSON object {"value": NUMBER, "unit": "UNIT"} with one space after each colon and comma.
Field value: {"value": 80, "unit": "mmHg"}
